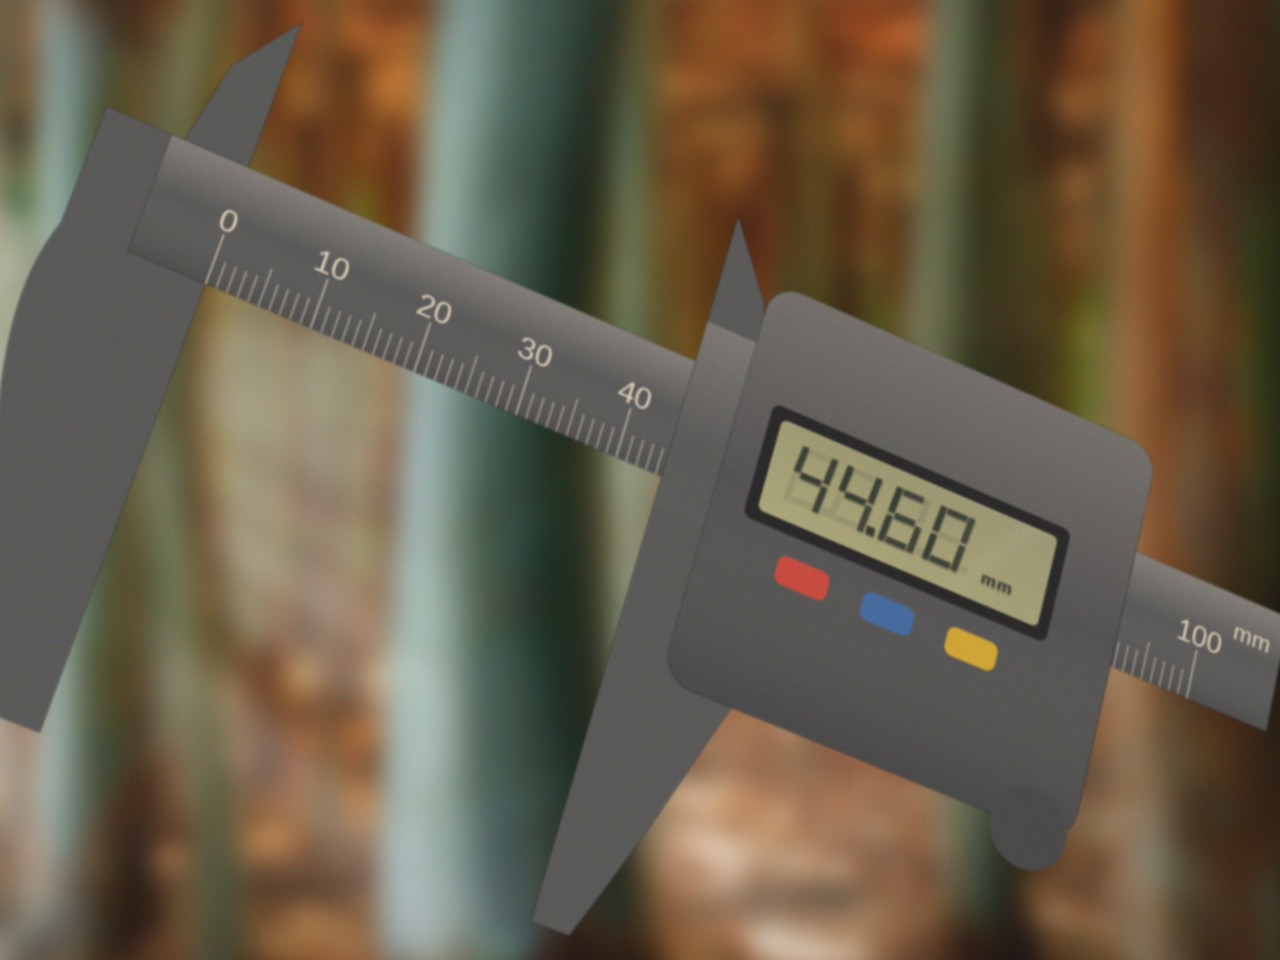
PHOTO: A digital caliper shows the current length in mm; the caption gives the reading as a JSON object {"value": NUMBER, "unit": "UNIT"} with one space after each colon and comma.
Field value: {"value": 44.60, "unit": "mm"}
